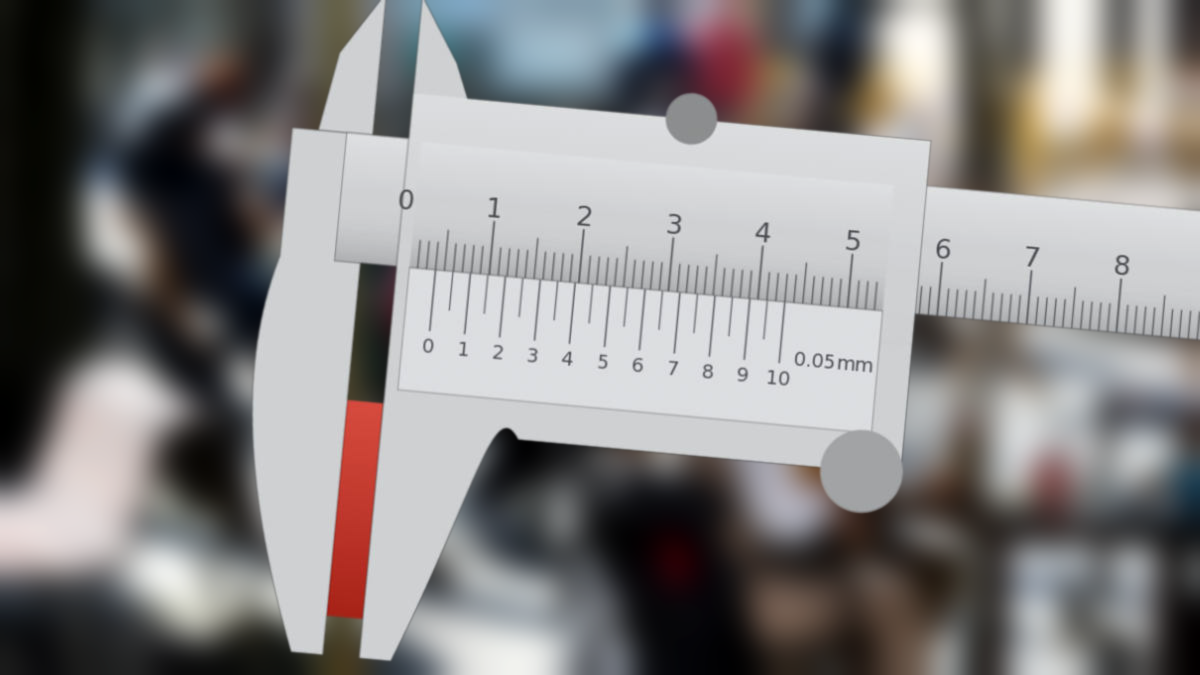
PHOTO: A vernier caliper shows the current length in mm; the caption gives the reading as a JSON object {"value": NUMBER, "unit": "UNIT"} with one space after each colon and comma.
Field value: {"value": 4.0, "unit": "mm"}
